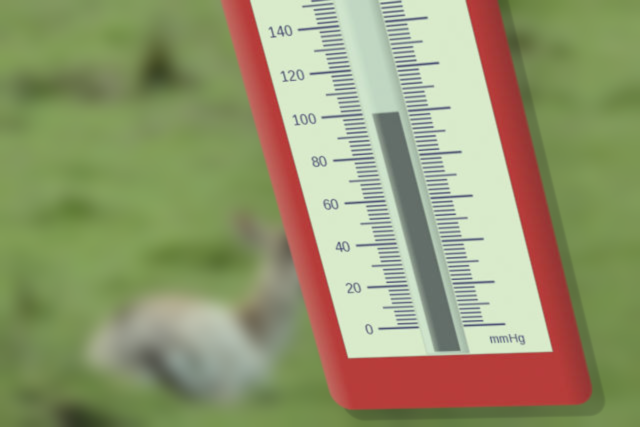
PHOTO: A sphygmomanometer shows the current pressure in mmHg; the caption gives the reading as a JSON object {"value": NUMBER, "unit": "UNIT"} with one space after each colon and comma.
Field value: {"value": 100, "unit": "mmHg"}
